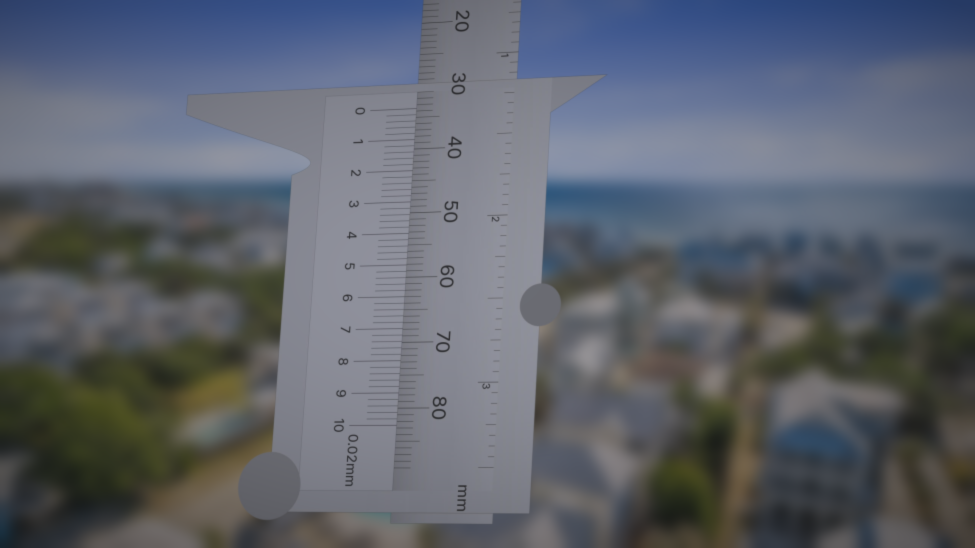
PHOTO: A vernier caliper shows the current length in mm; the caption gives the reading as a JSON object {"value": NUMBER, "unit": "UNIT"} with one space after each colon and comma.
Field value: {"value": 33.6, "unit": "mm"}
